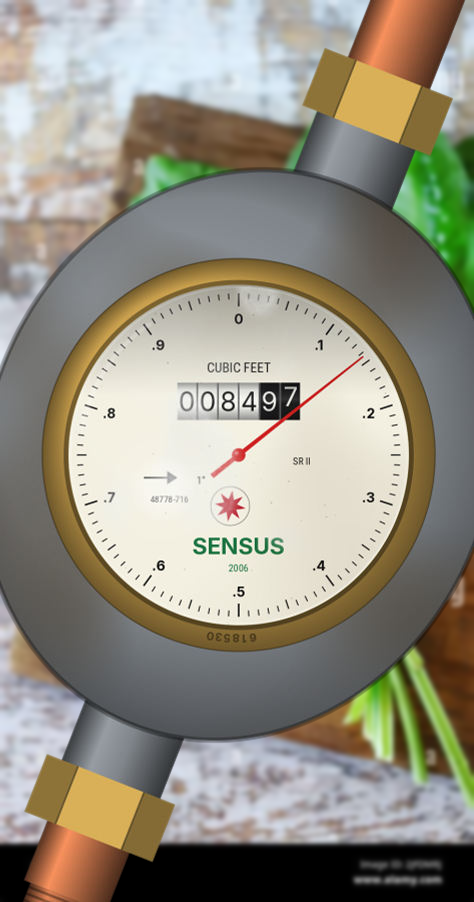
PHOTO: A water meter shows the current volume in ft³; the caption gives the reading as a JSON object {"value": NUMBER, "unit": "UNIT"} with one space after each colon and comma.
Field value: {"value": 8497.14, "unit": "ft³"}
